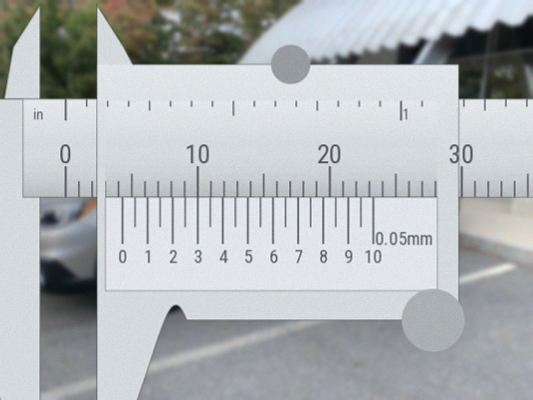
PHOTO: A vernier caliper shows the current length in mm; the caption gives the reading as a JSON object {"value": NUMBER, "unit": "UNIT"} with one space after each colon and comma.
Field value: {"value": 4.3, "unit": "mm"}
